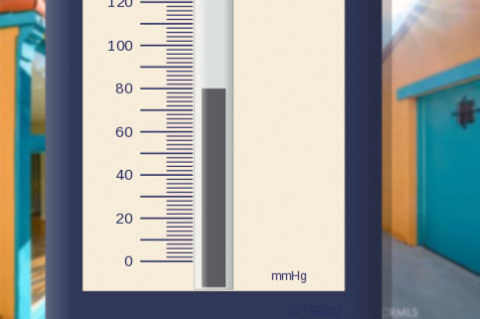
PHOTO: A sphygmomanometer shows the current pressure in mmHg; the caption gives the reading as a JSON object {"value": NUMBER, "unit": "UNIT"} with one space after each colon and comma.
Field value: {"value": 80, "unit": "mmHg"}
